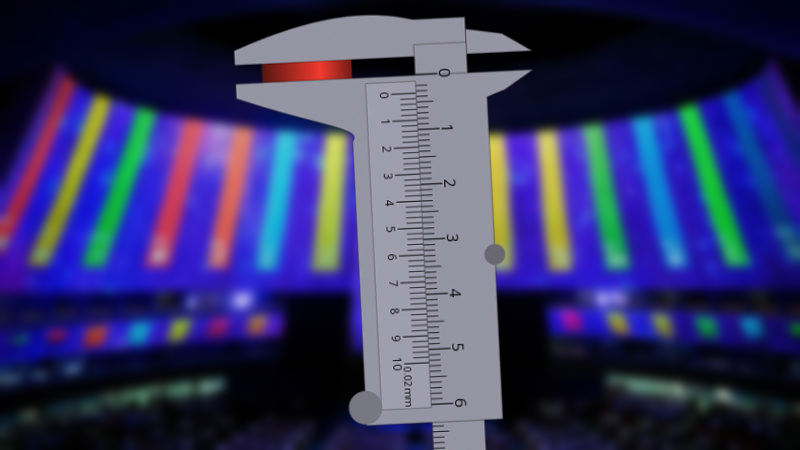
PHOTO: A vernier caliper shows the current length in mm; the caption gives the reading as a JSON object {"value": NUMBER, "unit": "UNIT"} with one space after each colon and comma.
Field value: {"value": 3.4, "unit": "mm"}
